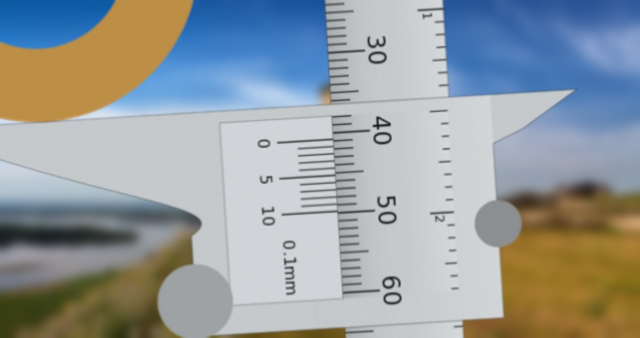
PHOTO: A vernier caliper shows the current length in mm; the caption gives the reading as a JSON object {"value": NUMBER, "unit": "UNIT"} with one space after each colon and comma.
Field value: {"value": 40.8, "unit": "mm"}
